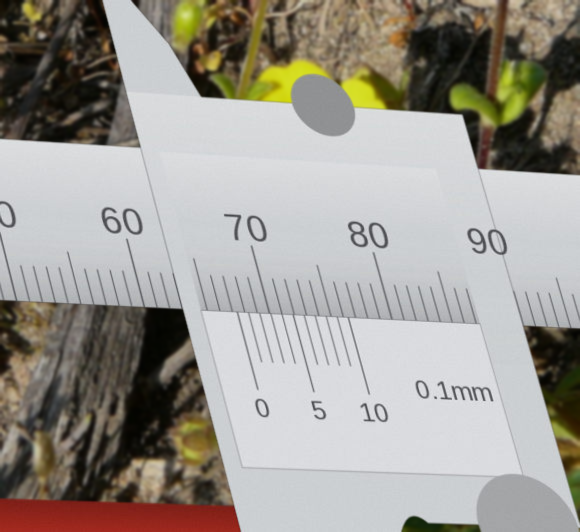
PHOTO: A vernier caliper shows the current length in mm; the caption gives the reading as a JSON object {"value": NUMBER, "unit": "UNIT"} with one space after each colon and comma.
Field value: {"value": 67.4, "unit": "mm"}
